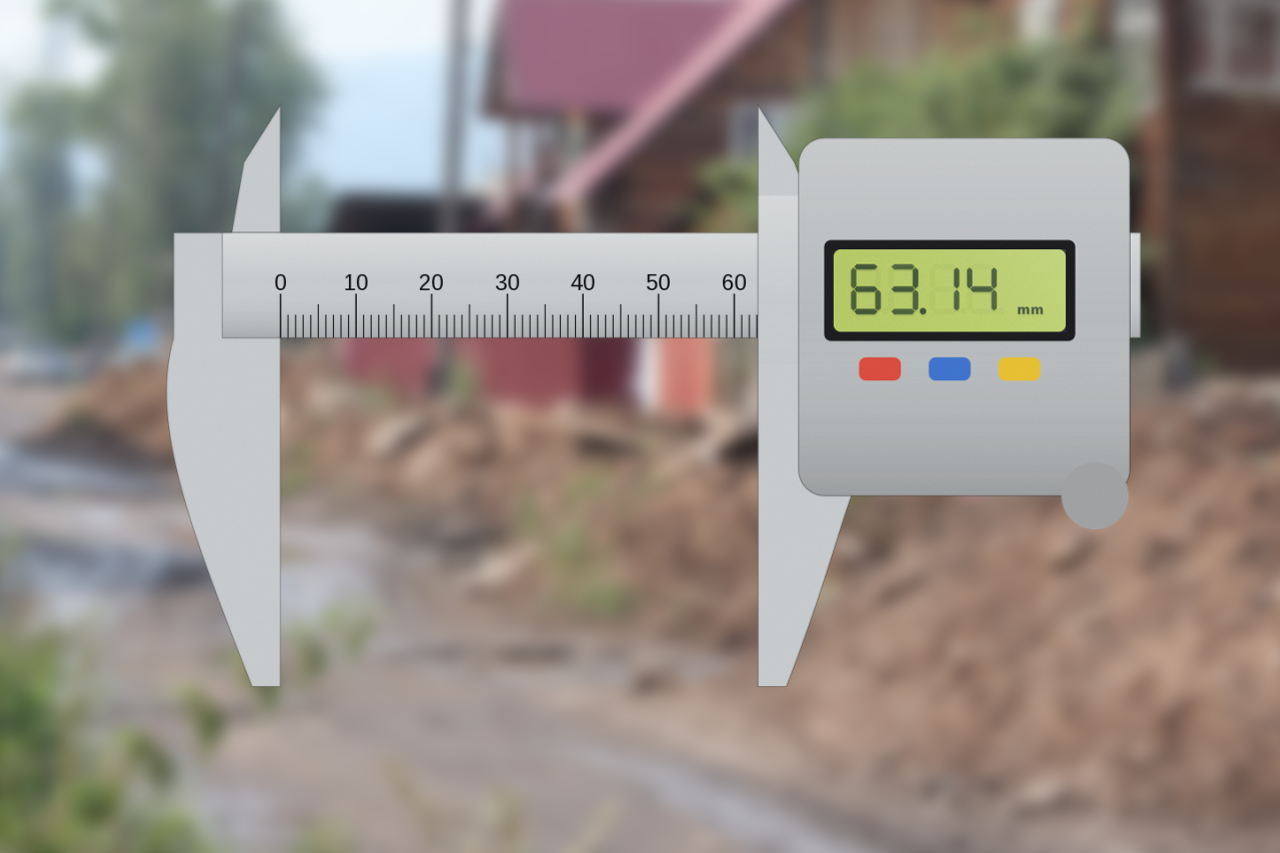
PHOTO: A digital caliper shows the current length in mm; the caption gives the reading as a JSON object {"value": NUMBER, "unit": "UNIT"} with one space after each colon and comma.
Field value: {"value": 63.14, "unit": "mm"}
